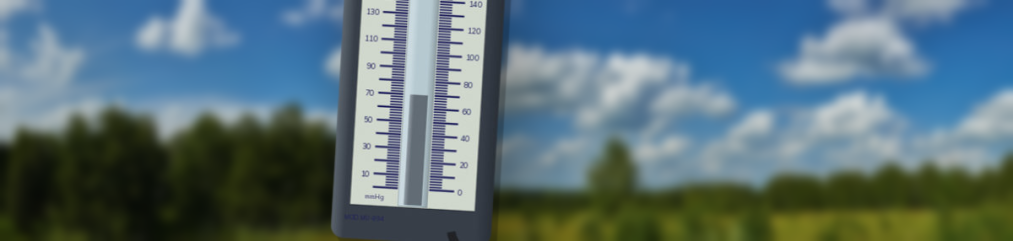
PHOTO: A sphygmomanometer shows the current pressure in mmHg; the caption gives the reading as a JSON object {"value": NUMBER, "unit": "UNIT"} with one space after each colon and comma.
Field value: {"value": 70, "unit": "mmHg"}
